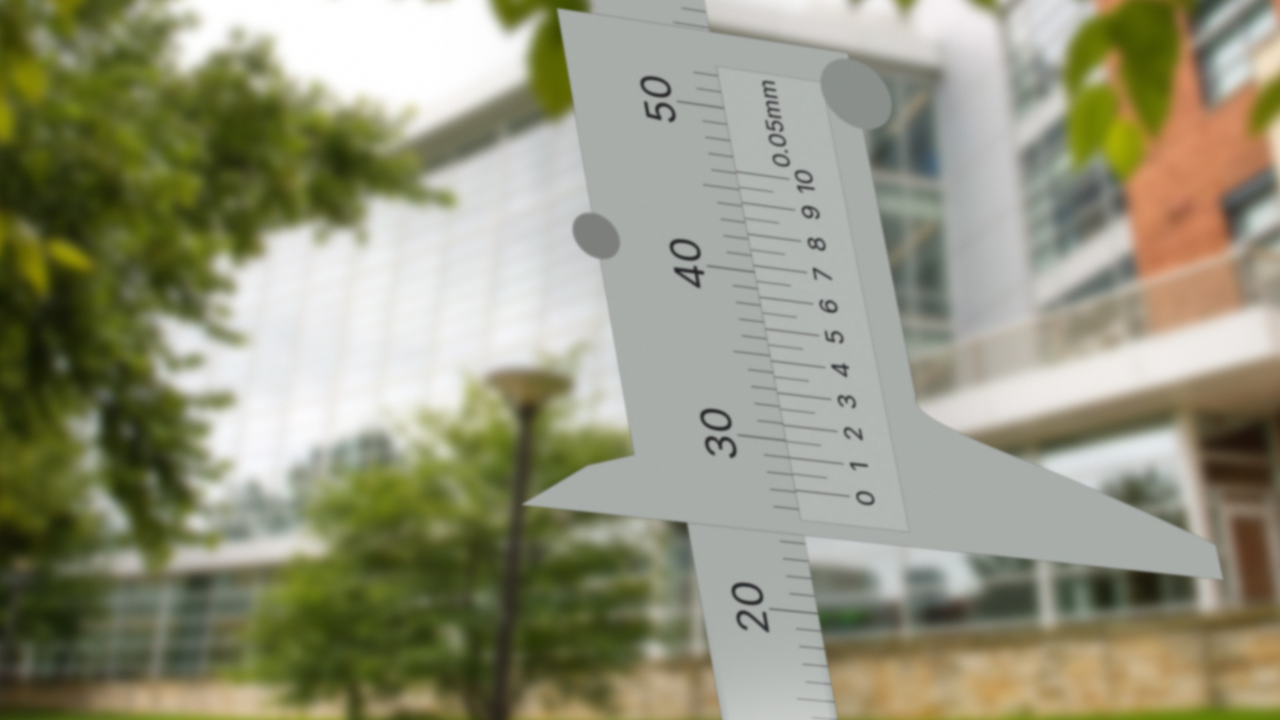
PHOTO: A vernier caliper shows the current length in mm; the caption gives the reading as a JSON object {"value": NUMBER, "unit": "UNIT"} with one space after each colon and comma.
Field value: {"value": 27.1, "unit": "mm"}
